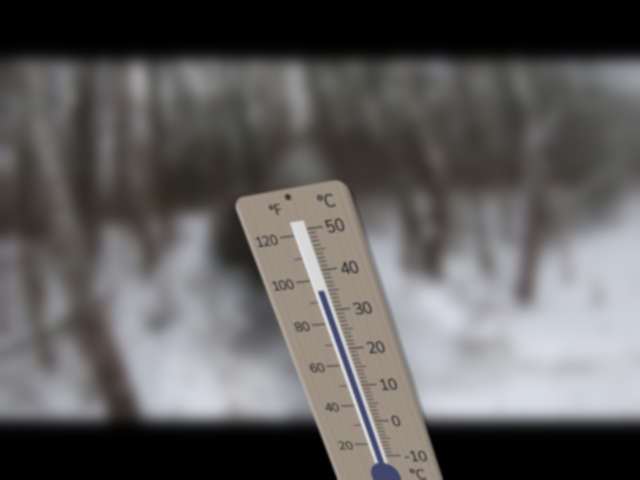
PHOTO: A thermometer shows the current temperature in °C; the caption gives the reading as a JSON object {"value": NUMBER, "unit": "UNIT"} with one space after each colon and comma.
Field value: {"value": 35, "unit": "°C"}
